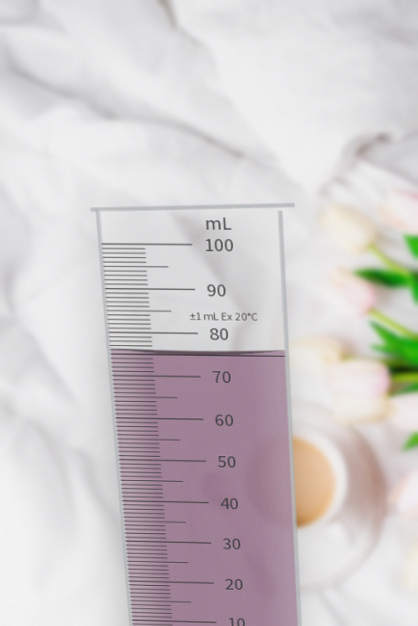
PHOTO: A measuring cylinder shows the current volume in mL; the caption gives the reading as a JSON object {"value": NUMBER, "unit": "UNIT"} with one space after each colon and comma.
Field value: {"value": 75, "unit": "mL"}
